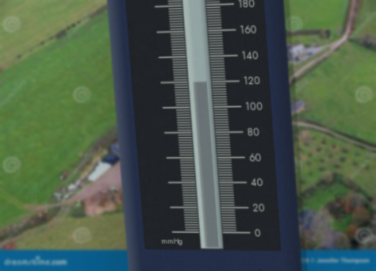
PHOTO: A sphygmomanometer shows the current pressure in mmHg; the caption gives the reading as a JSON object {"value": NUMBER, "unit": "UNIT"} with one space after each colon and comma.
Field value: {"value": 120, "unit": "mmHg"}
